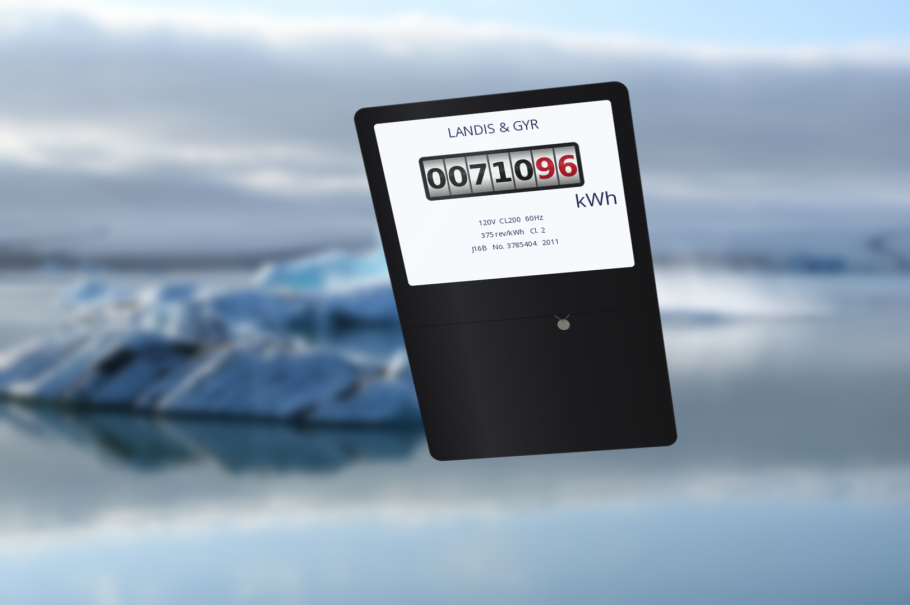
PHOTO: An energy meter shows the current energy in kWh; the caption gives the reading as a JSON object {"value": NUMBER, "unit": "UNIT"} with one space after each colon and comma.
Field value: {"value": 710.96, "unit": "kWh"}
